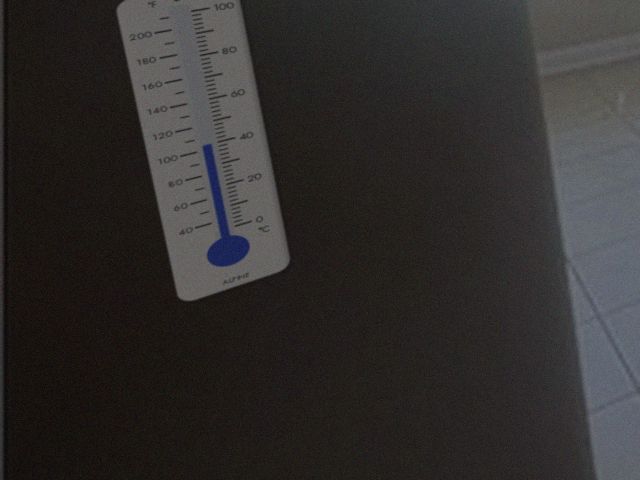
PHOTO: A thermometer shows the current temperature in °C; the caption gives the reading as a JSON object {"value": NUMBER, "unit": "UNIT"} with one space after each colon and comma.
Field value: {"value": 40, "unit": "°C"}
